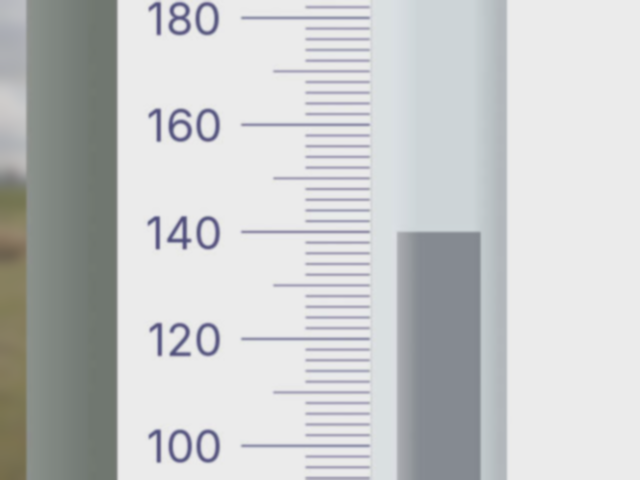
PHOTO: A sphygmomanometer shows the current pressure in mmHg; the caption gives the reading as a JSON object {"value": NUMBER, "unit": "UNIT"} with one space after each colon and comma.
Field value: {"value": 140, "unit": "mmHg"}
